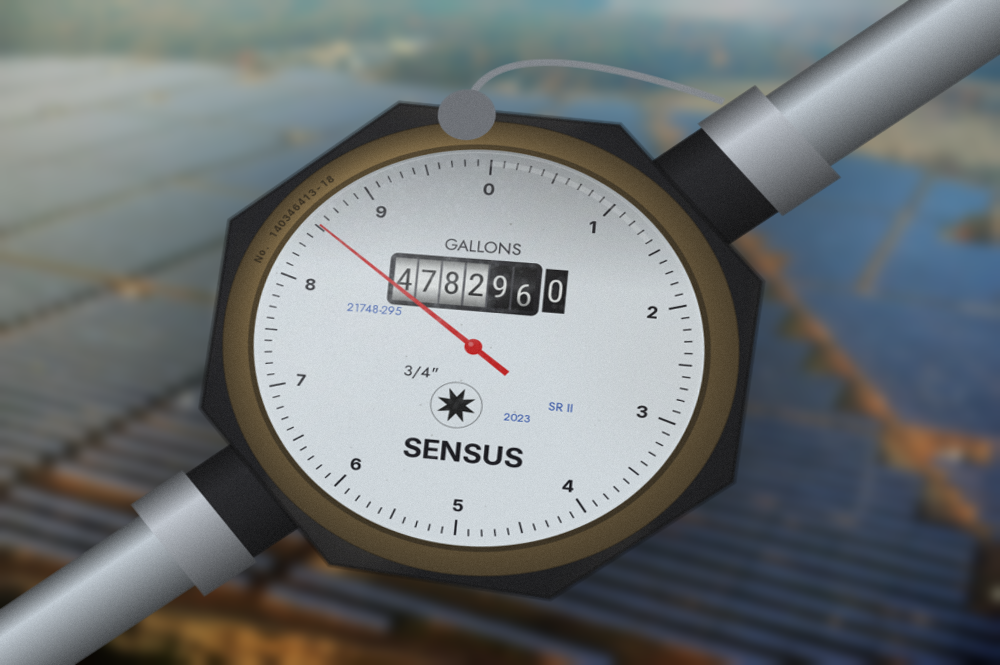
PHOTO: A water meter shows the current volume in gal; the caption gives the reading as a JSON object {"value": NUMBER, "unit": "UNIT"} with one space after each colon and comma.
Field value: {"value": 4782958.5, "unit": "gal"}
